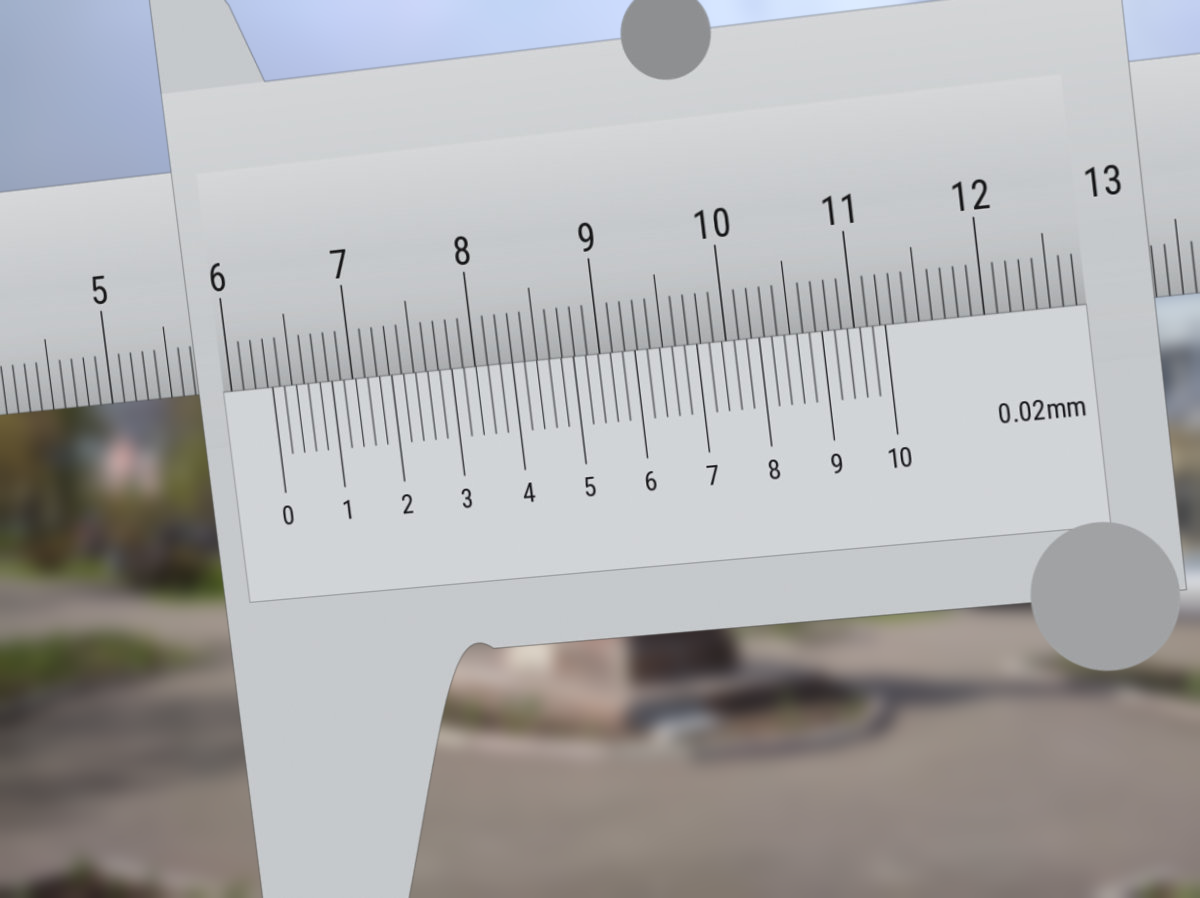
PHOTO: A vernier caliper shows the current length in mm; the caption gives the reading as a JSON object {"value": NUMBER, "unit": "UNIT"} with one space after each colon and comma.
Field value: {"value": 63.4, "unit": "mm"}
